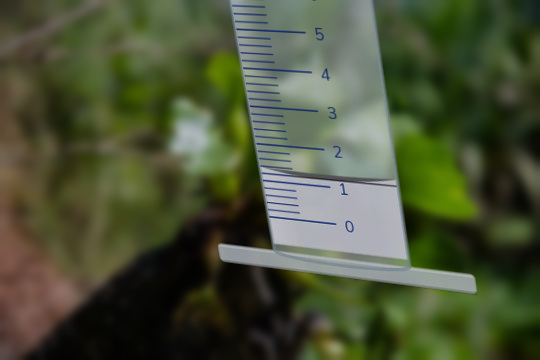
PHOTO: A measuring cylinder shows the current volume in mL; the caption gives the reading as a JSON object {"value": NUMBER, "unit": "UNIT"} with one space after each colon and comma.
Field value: {"value": 1.2, "unit": "mL"}
